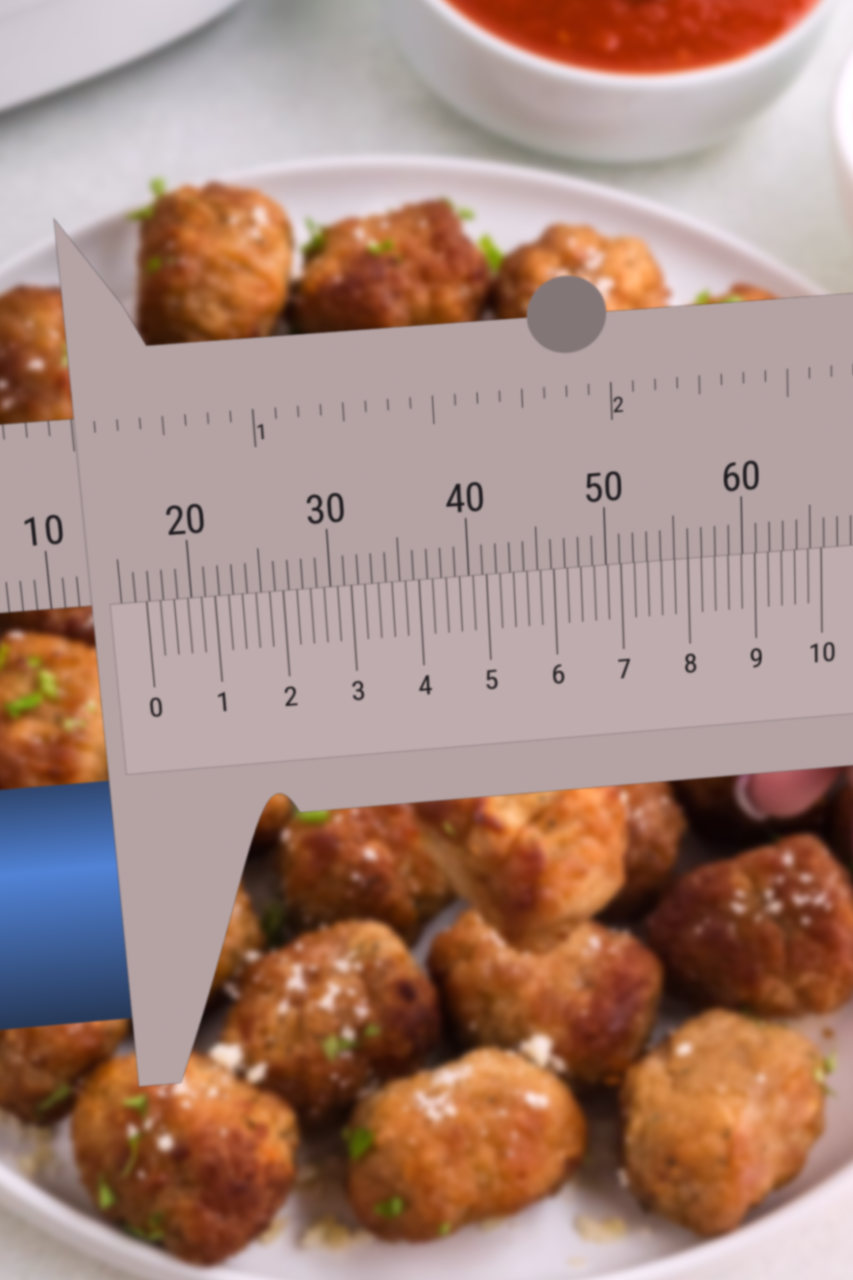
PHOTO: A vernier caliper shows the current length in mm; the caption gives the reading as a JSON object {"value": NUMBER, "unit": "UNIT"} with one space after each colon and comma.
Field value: {"value": 16.8, "unit": "mm"}
